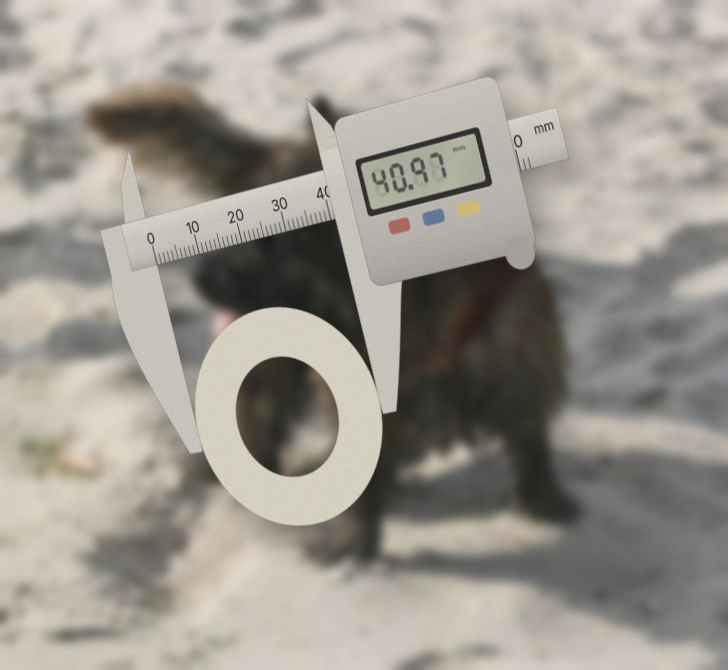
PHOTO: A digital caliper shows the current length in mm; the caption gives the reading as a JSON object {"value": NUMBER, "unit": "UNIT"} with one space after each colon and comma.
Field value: {"value": 40.97, "unit": "mm"}
